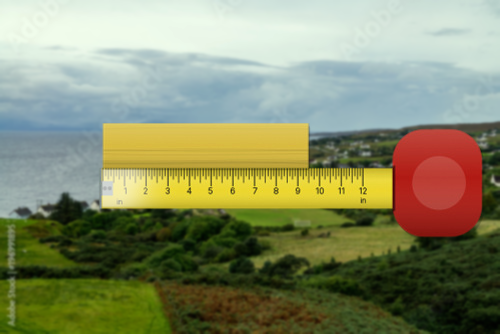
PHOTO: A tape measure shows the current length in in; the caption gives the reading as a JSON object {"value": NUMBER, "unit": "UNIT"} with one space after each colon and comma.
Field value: {"value": 9.5, "unit": "in"}
